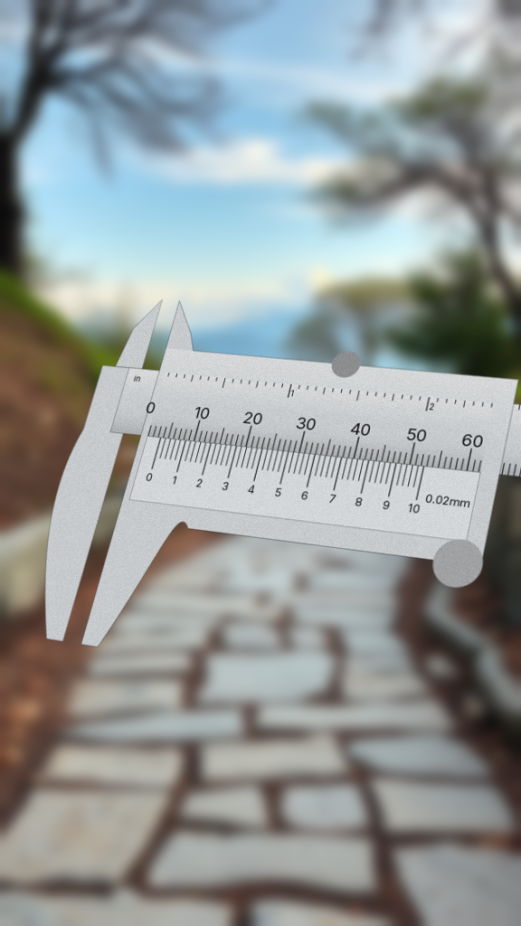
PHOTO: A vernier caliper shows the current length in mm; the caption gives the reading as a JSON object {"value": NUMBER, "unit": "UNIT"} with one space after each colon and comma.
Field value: {"value": 3.5, "unit": "mm"}
